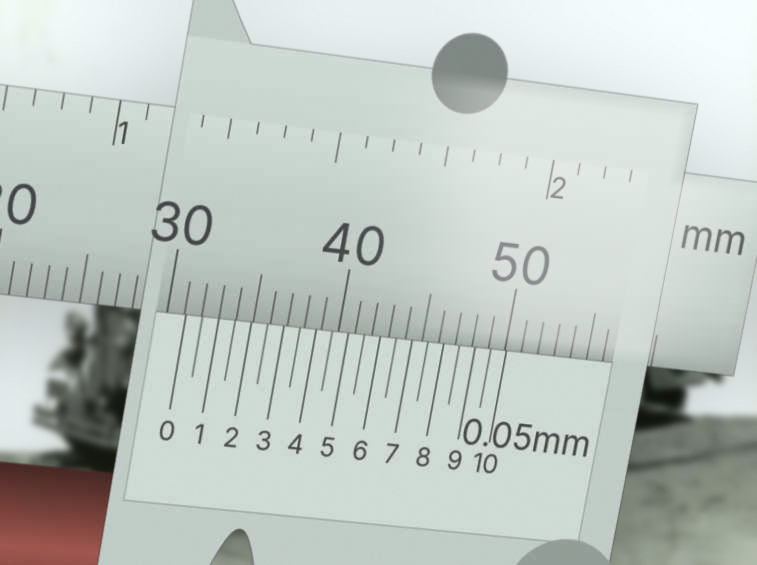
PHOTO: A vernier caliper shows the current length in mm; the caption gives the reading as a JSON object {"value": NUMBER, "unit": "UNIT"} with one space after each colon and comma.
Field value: {"value": 31.1, "unit": "mm"}
